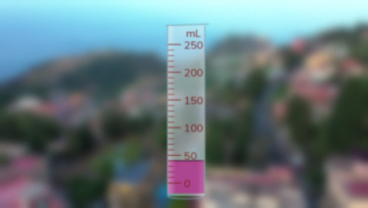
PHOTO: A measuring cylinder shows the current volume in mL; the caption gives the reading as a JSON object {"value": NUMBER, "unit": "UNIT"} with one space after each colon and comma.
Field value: {"value": 40, "unit": "mL"}
